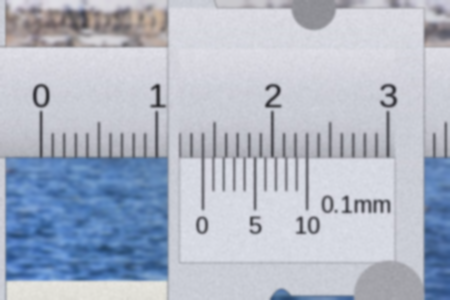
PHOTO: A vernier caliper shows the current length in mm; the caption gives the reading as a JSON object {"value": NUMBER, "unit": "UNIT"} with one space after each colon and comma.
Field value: {"value": 14.0, "unit": "mm"}
